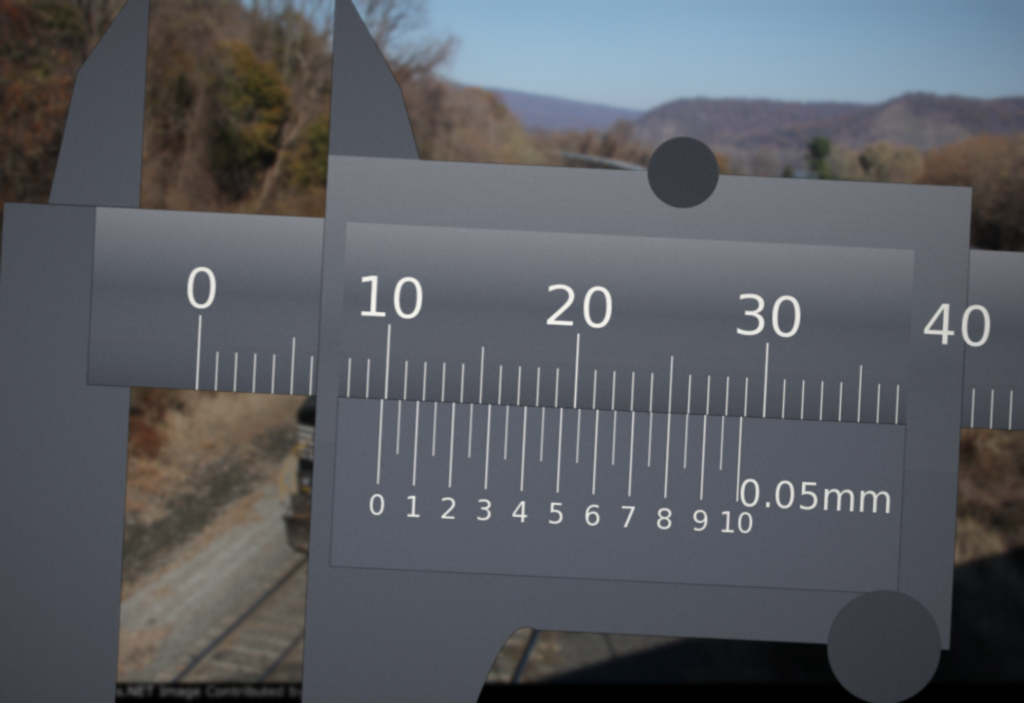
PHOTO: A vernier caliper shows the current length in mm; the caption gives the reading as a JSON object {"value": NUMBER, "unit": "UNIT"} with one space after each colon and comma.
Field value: {"value": 9.8, "unit": "mm"}
